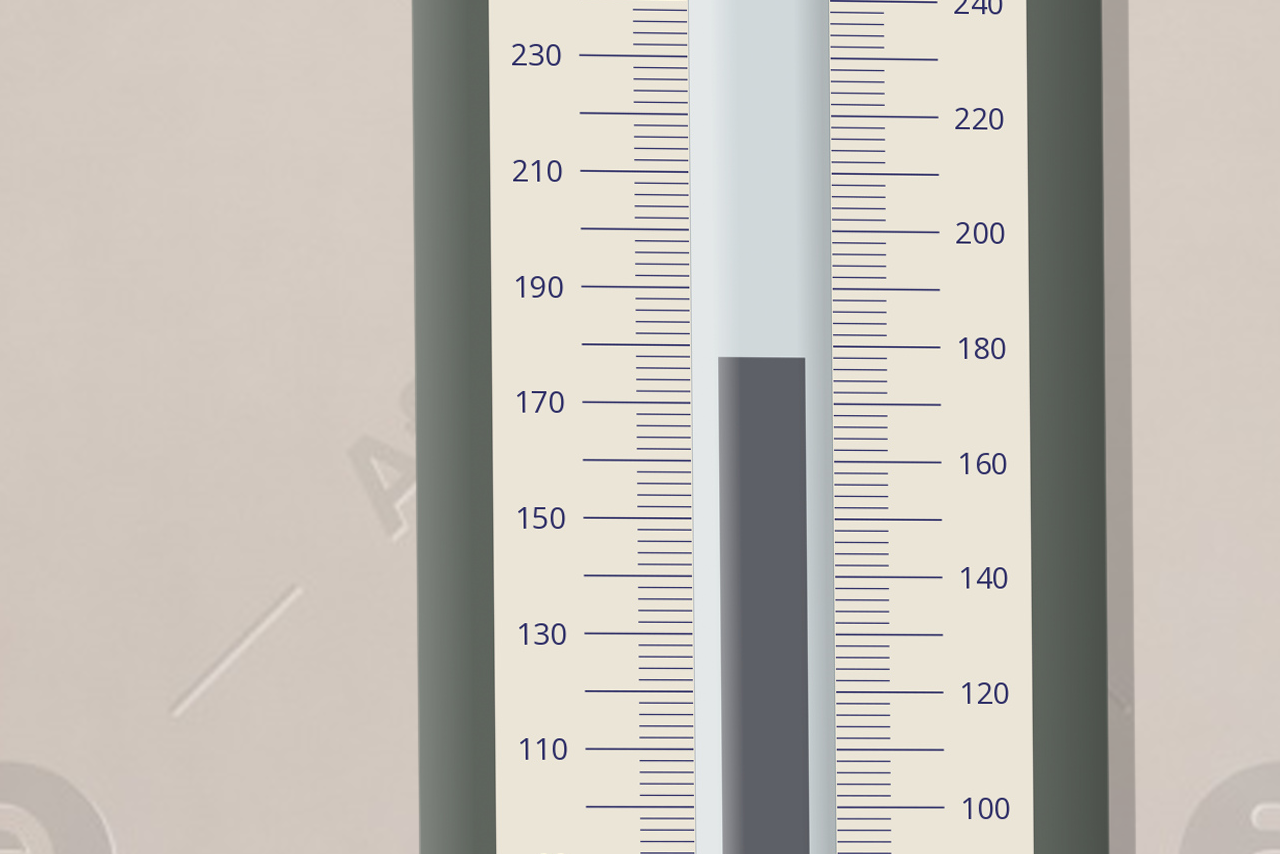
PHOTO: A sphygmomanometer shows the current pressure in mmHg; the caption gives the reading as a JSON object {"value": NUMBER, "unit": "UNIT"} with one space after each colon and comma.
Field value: {"value": 178, "unit": "mmHg"}
